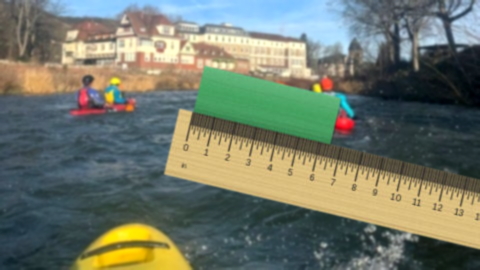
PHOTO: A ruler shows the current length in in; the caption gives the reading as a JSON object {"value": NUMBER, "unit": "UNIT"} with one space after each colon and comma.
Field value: {"value": 6.5, "unit": "in"}
